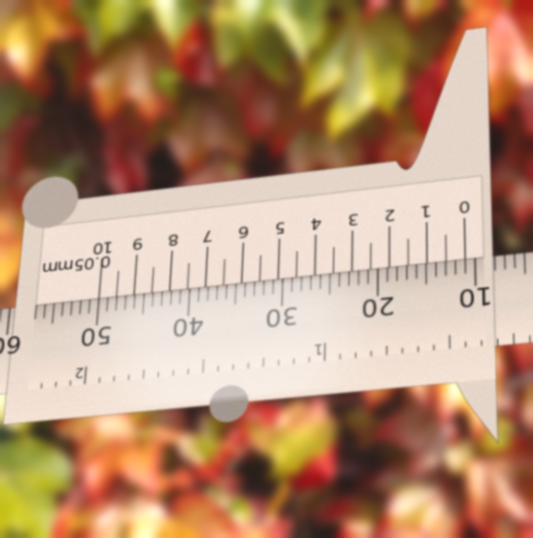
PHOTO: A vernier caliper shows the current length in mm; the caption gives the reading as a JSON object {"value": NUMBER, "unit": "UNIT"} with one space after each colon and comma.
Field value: {"value": 11.0, "unit": "mm"}
